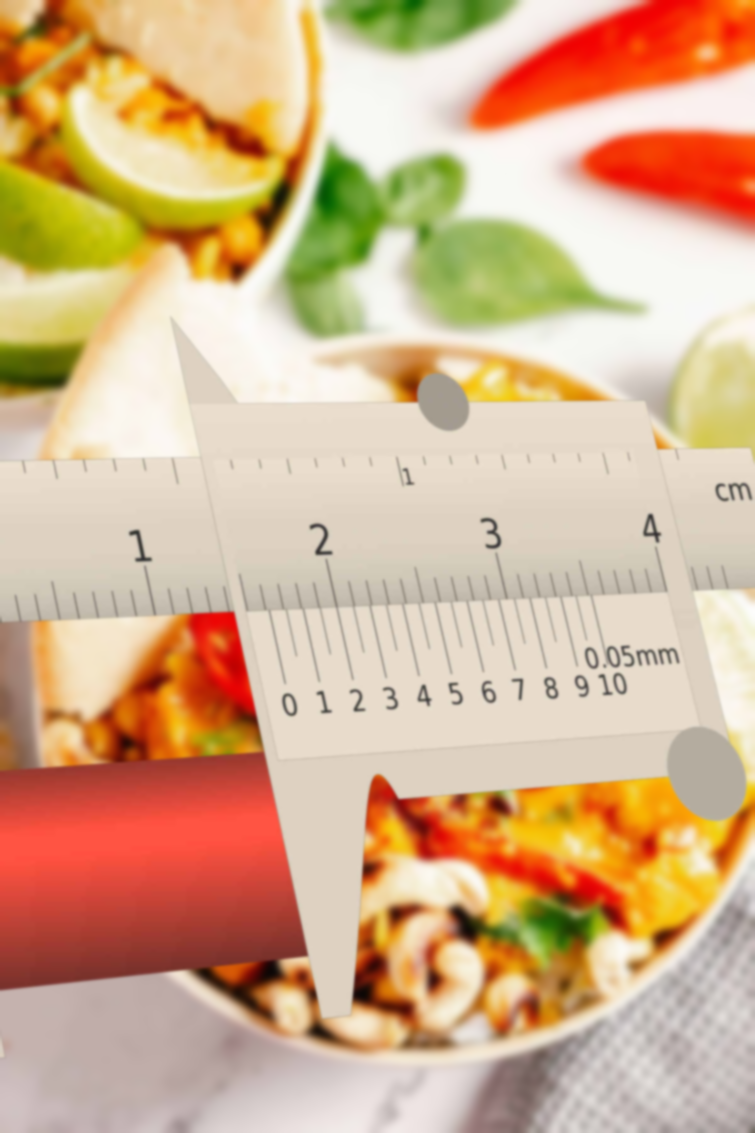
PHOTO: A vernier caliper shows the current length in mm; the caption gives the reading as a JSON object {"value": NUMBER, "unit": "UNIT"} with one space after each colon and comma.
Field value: {"value": 16.2, "unit": "mm"}
